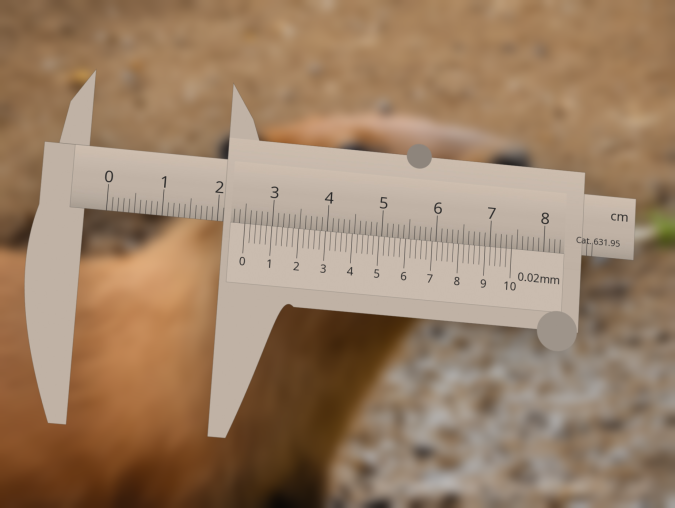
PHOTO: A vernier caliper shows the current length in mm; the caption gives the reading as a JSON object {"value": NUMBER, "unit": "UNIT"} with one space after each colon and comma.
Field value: {"value": 25.0, "unit": "mm"}
